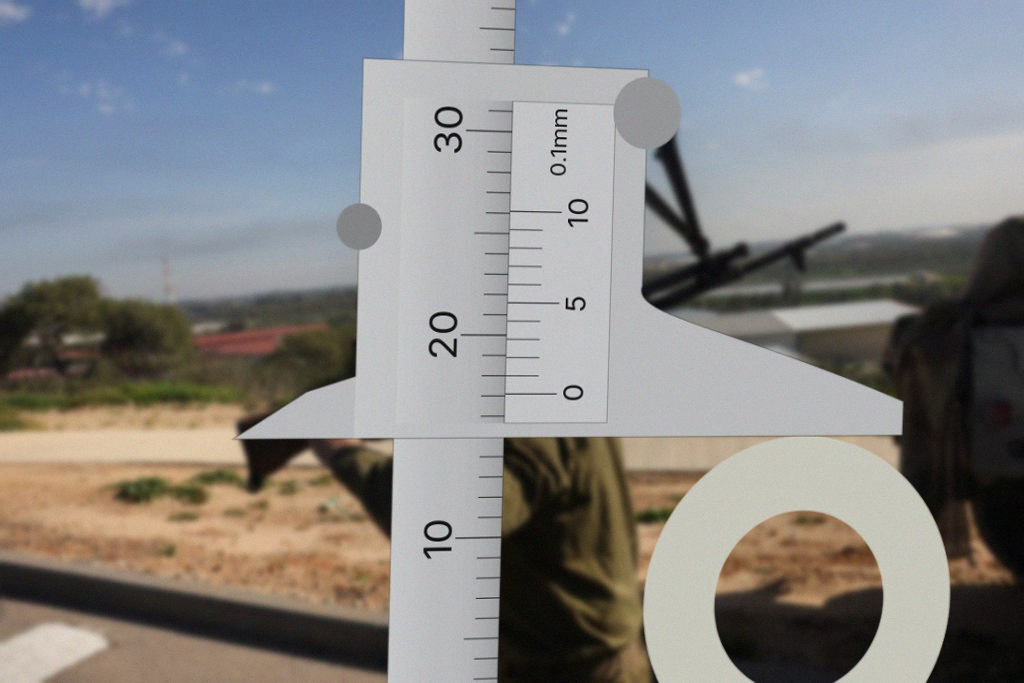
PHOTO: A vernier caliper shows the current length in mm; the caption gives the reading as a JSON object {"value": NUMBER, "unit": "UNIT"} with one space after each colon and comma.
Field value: {"value": 17.1, "unit": "mm"}
